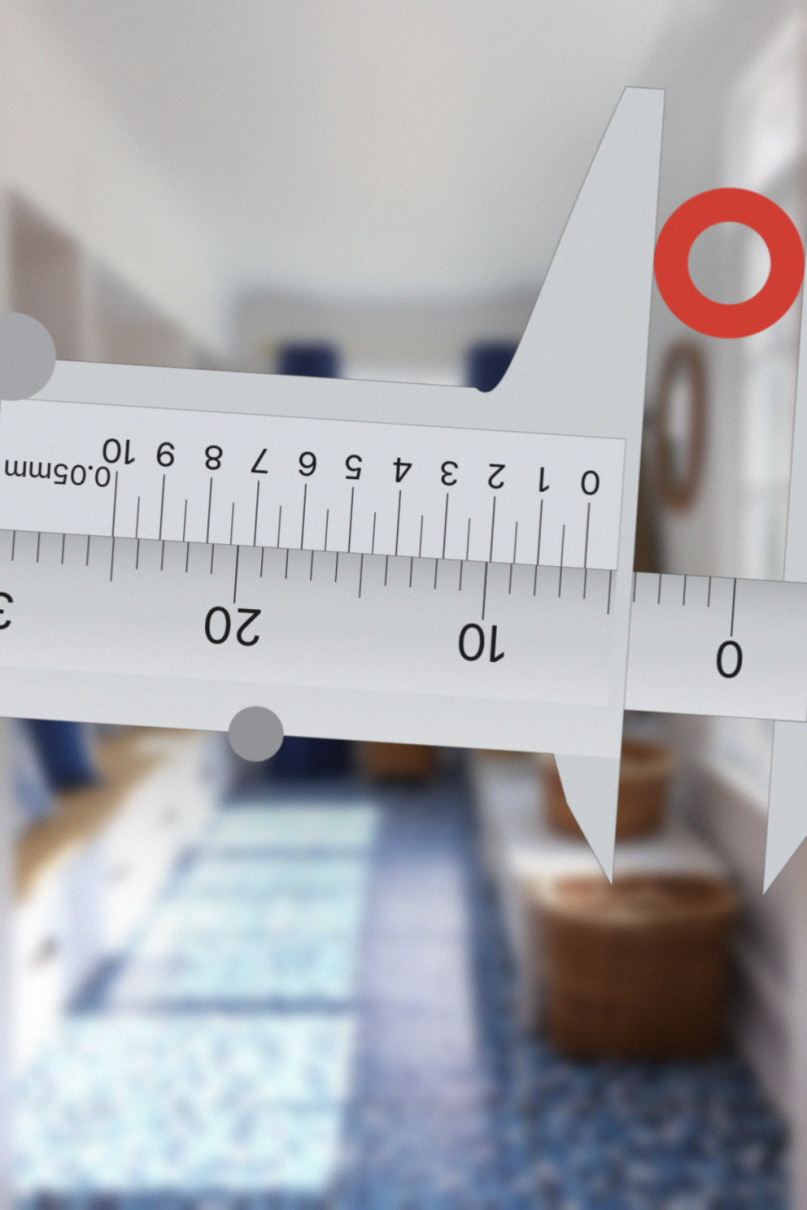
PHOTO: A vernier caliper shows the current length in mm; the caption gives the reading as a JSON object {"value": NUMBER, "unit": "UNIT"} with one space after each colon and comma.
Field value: {"value": 6.05, "unit": "mm"}
